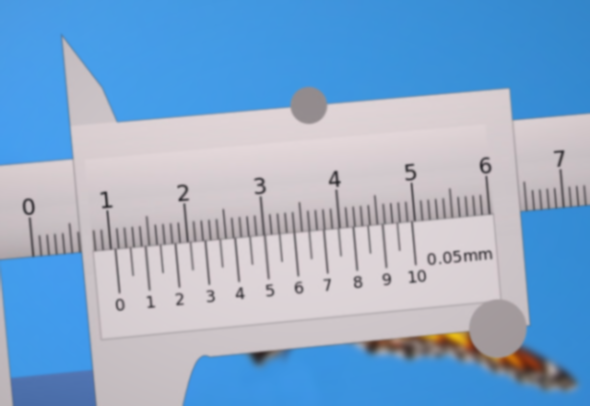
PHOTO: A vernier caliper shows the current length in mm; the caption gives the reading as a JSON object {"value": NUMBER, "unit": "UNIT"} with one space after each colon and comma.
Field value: {"value": 10.6, "unit": "mm"}
